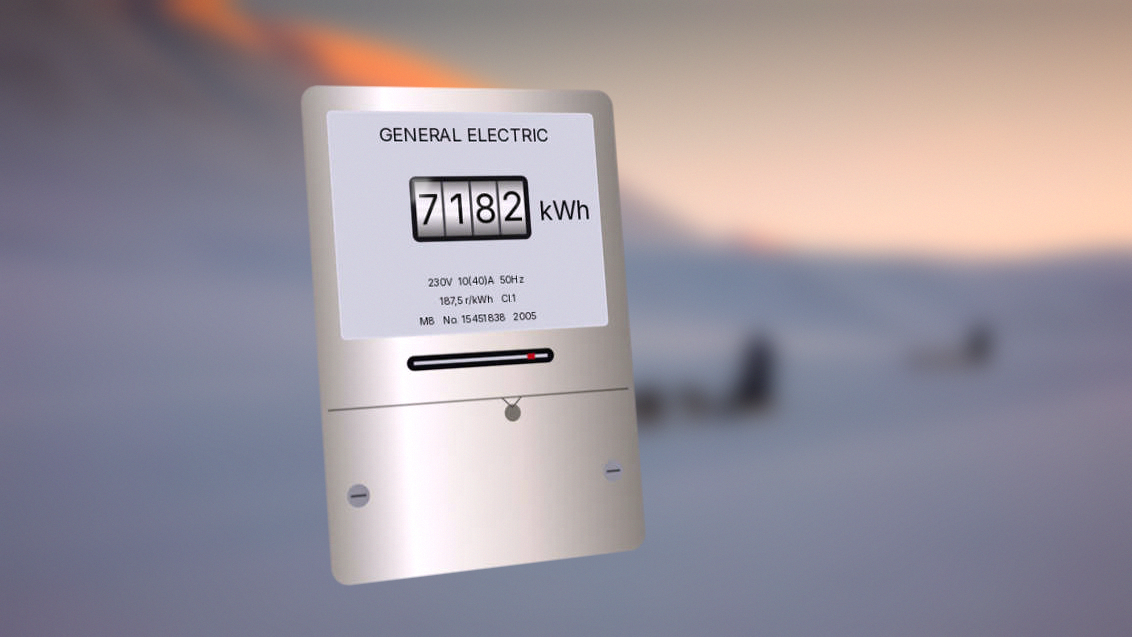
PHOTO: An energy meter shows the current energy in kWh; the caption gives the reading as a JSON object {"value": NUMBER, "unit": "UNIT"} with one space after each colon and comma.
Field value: {"value": 7182, "unit": "kWh"}
